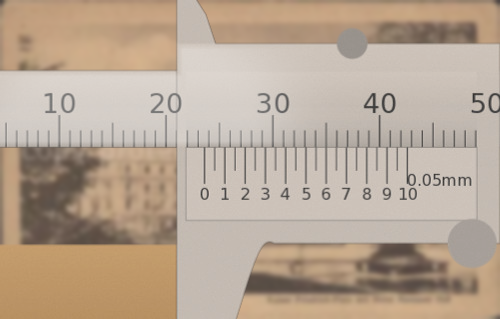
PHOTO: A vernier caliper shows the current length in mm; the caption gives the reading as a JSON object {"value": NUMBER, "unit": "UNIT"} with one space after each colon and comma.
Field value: {"value": 23.6, "unit": "mm"}
